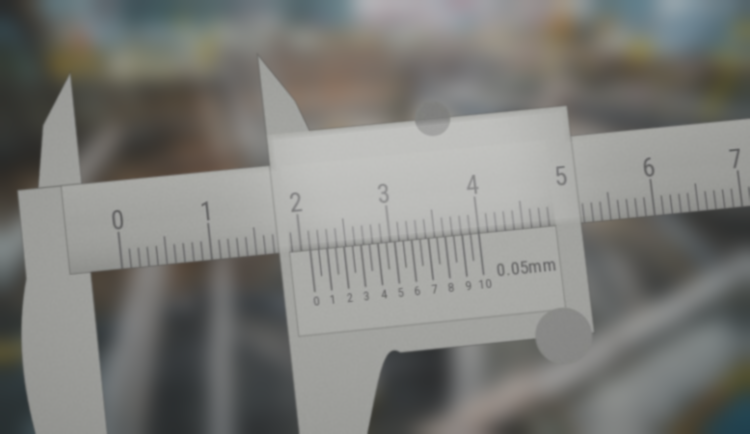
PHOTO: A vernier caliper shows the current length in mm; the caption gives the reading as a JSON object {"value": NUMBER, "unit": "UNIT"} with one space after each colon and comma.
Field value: {"value": 21.0, "unit": "mm"}
